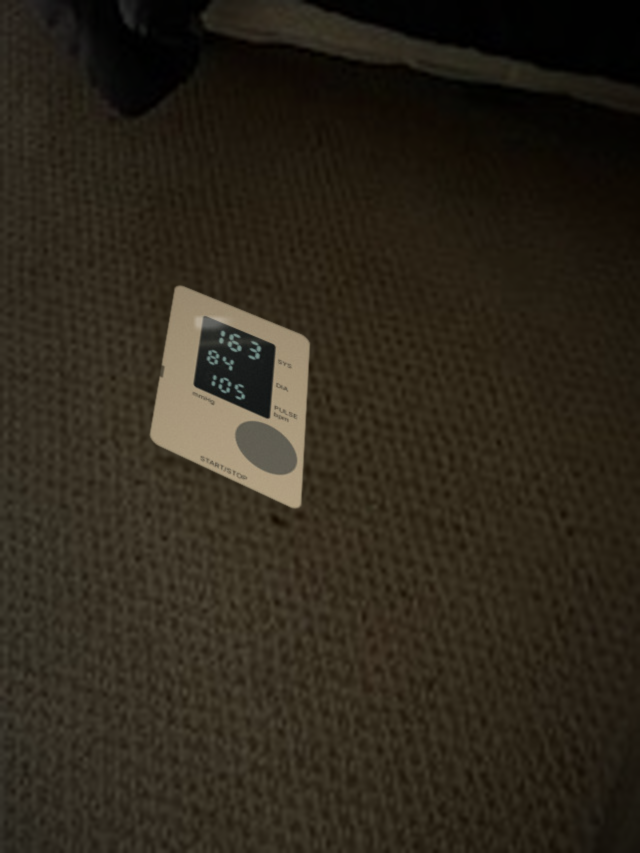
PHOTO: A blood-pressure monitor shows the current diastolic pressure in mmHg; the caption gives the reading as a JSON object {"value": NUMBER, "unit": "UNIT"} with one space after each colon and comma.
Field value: {"value": 84, "unit": "mmHg"}
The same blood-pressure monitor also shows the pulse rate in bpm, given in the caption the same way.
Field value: {"value": 105, "unit": "bpm"}
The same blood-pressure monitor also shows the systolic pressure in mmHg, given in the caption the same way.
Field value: {"value": 163, "unit": "mmHg"}
